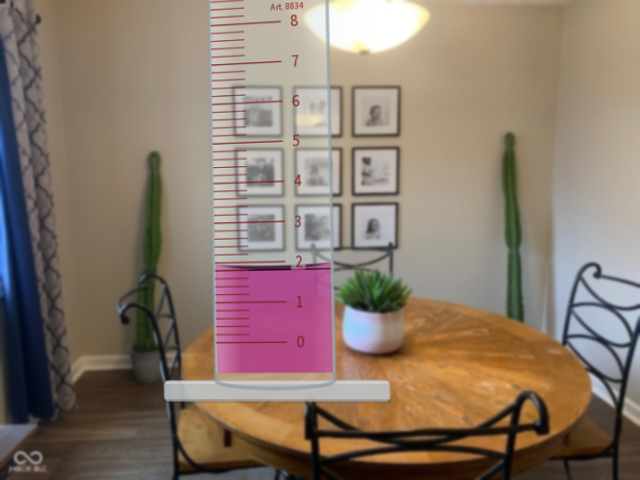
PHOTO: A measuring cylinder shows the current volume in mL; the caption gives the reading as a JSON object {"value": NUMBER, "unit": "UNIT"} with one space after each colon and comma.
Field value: {"value": 1.8, "unit": "mL"}
